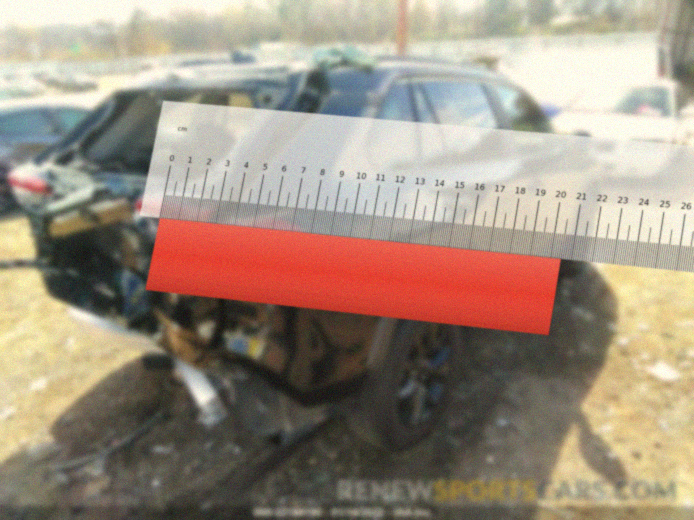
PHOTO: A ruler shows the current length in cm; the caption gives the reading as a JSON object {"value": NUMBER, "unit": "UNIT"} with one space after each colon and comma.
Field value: {"value": 20.5, "unit": "cm"}
